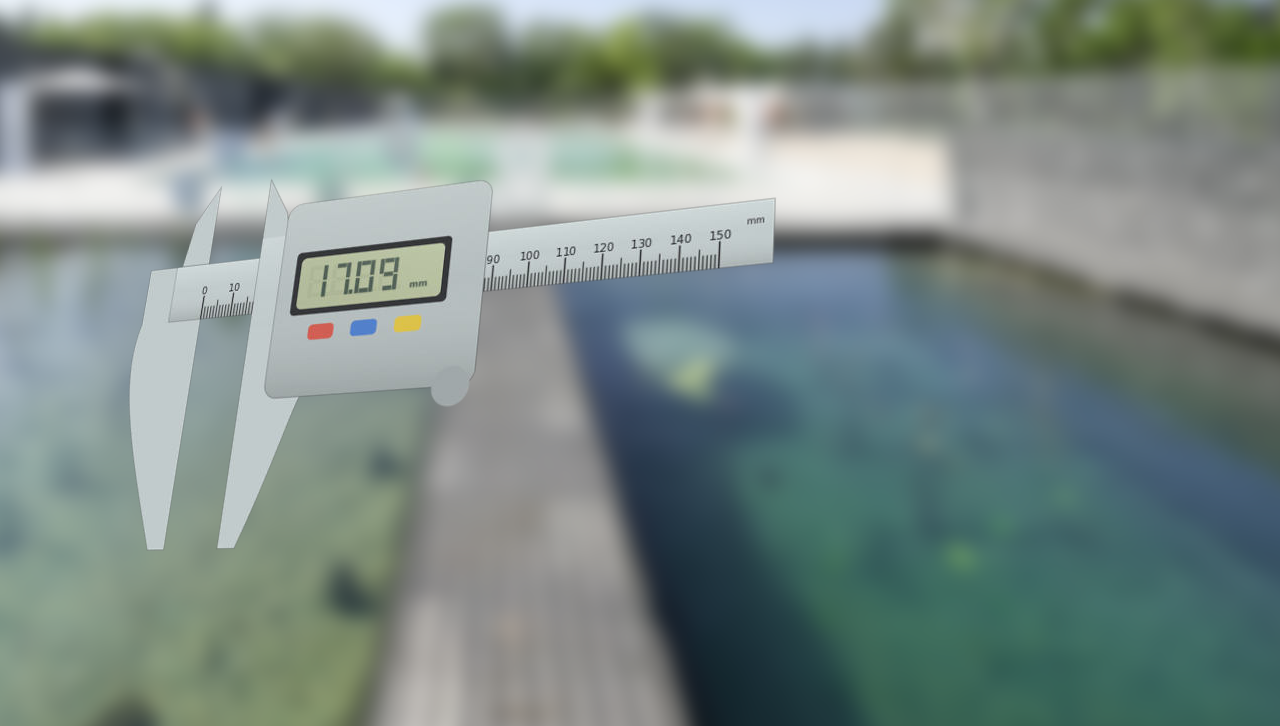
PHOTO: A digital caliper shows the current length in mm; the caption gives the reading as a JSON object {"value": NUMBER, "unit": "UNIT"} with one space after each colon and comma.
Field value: {"value": 17.09, "unit": "mm"}
